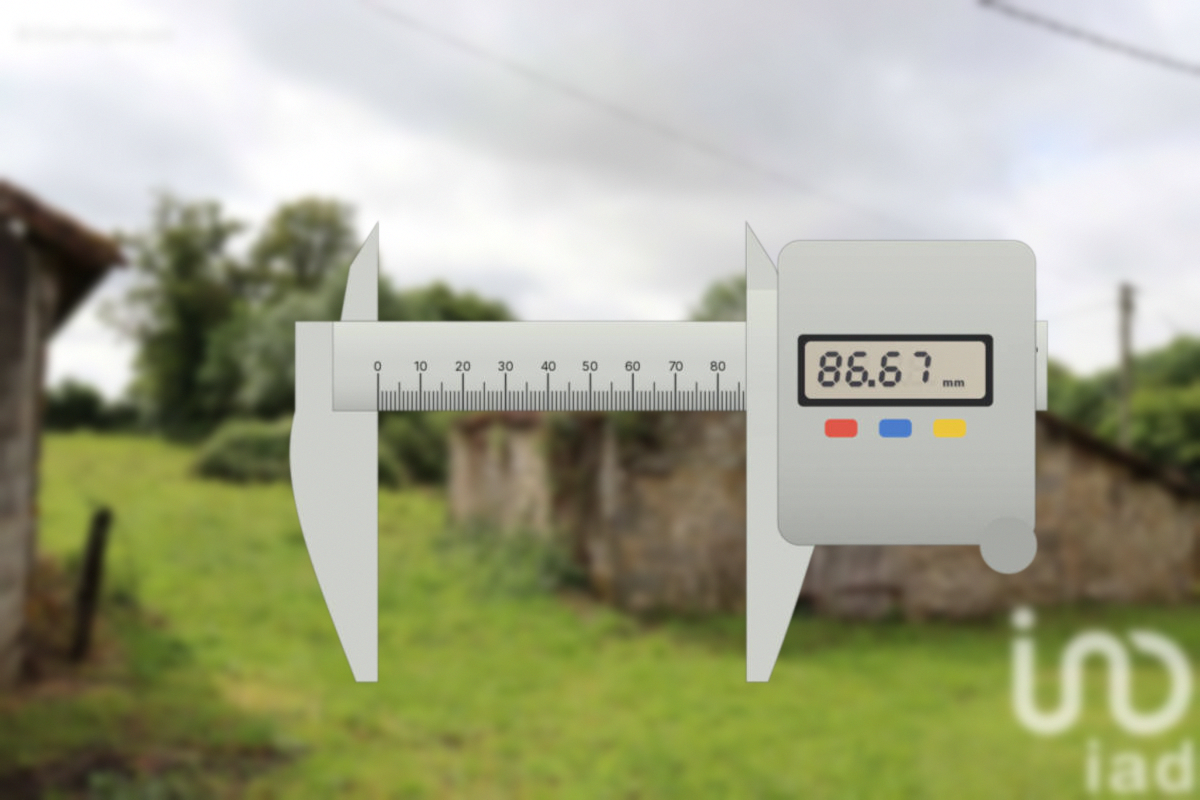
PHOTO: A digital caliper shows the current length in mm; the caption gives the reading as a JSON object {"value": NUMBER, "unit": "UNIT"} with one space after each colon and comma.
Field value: {"value": 86.67, "unit": "mm"}
